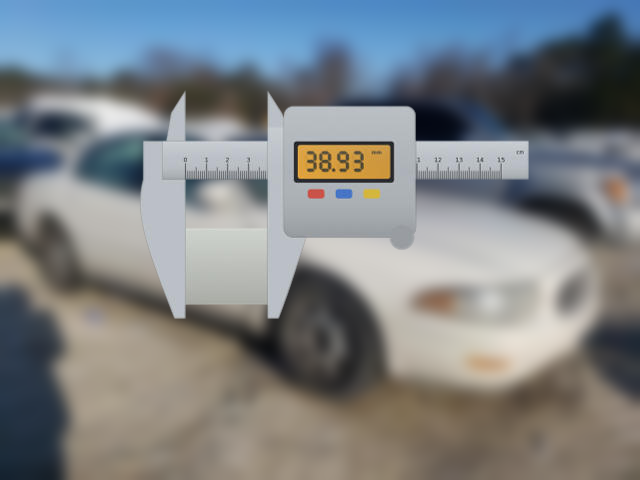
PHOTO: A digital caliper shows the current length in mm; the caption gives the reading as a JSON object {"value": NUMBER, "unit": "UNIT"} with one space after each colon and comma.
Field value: {"value": 38.93, "unit": "mm"}
